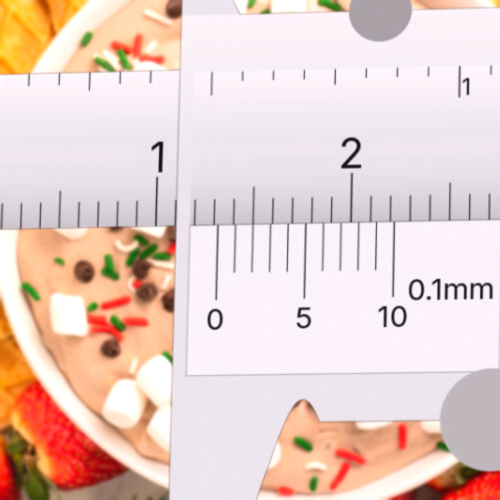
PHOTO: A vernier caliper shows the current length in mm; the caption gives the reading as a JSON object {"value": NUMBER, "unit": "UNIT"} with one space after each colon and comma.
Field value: {"value": 13.2, "unit": "mm"}
